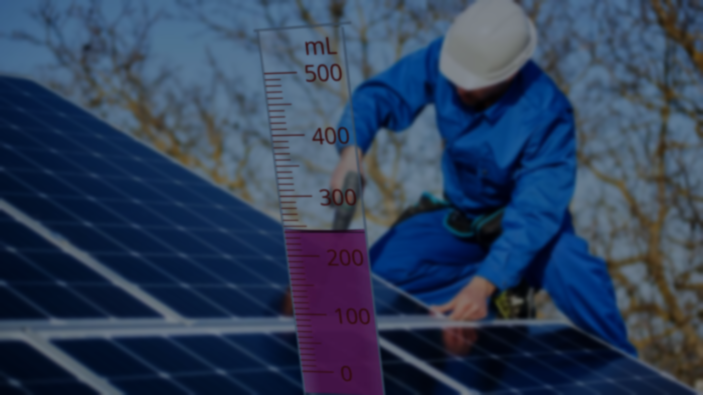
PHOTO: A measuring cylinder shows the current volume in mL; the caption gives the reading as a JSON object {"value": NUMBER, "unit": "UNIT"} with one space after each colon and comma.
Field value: {"value": 240, "unit": "mL"}
